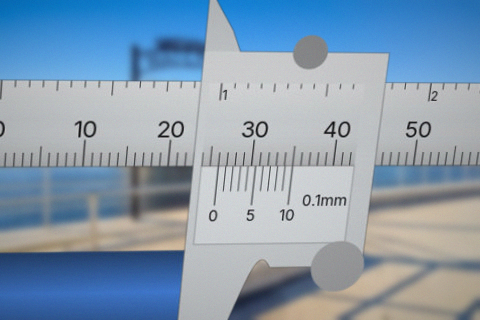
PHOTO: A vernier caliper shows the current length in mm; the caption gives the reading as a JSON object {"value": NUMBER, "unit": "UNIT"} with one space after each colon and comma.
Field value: {"value": 26.0, "unit": "mm"}
